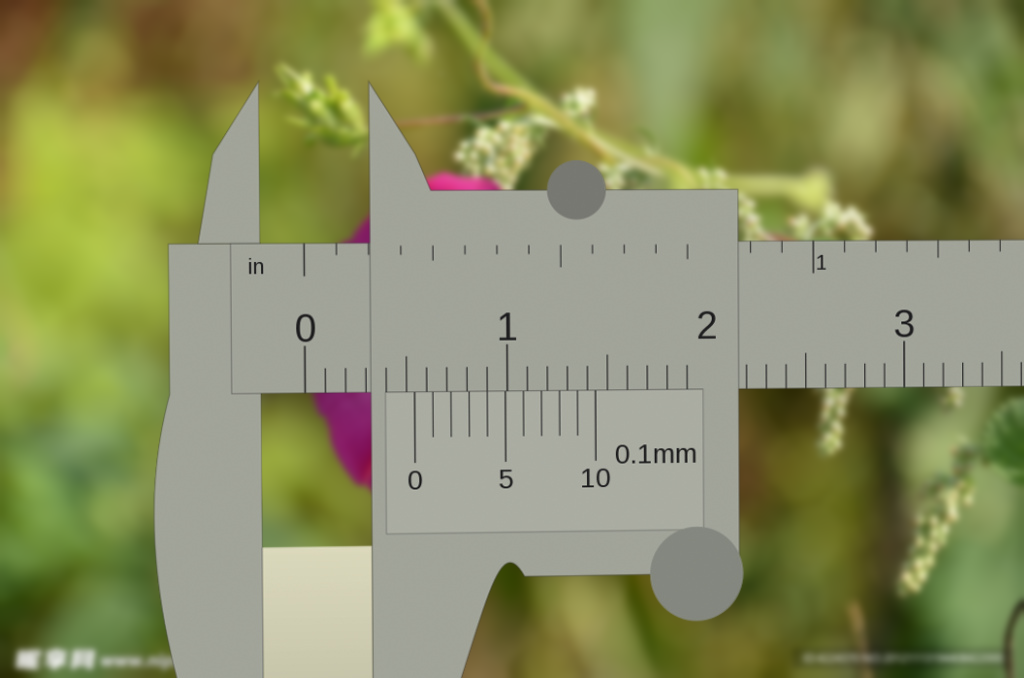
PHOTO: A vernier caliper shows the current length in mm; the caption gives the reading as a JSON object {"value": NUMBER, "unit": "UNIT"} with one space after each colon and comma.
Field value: {"value": 5.4, "unit": "mm"}
